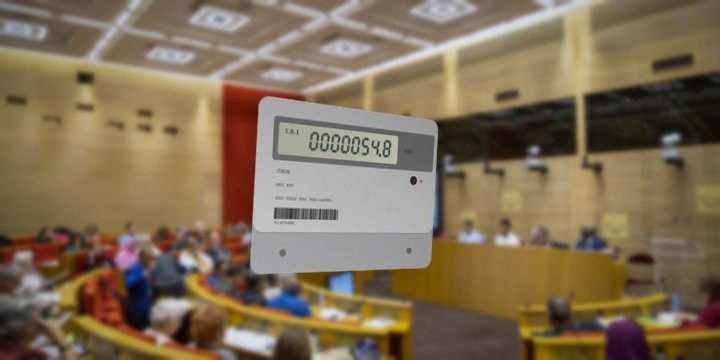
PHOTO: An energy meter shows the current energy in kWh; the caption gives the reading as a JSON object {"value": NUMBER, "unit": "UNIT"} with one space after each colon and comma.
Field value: {"value": 54.8, "unit": "kWh"}
